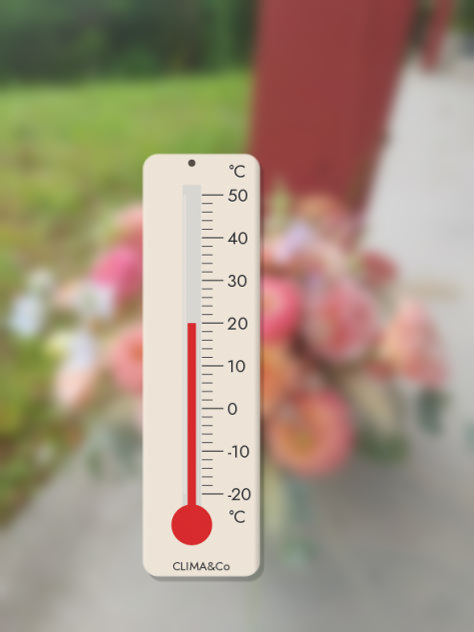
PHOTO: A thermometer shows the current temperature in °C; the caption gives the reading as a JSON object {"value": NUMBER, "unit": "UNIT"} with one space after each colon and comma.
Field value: {"value": 20, "unit": "°C"}
